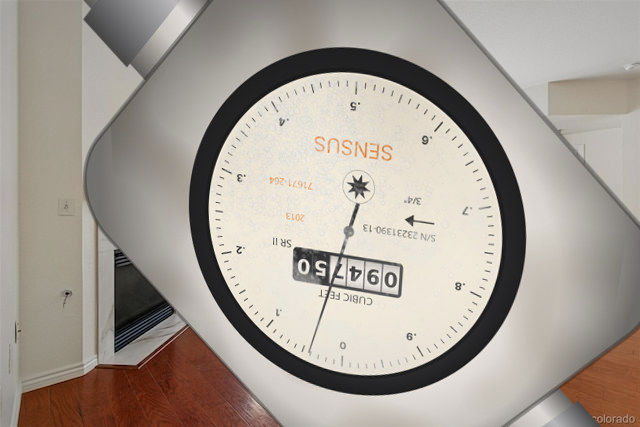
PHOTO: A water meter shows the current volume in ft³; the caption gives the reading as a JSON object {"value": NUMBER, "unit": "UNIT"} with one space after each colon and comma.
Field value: {"value": 94750.04, "unit": "ft³"}
